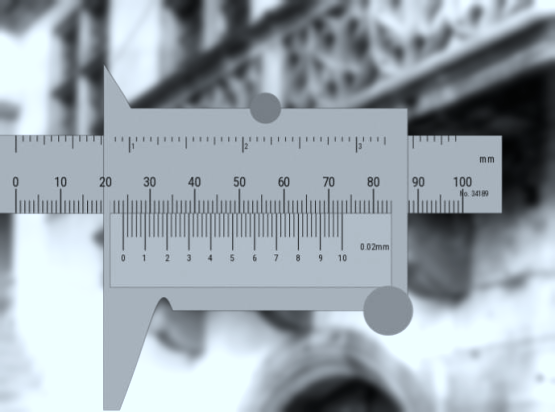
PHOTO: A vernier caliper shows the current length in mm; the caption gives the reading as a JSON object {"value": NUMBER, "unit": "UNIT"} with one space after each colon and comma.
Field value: {"value": 24.0, "unit": "mm"}
